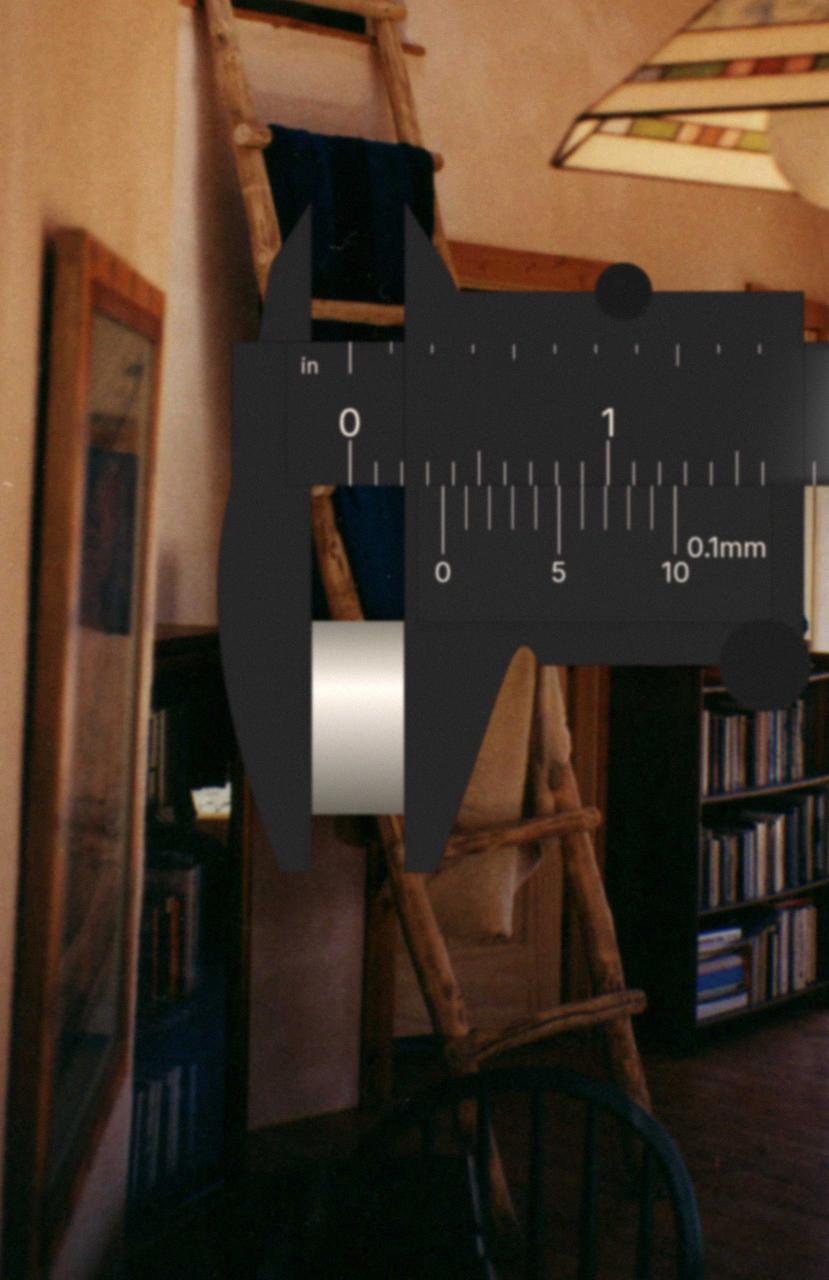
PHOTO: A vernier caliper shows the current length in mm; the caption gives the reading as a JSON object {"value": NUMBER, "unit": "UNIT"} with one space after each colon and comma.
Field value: {"value": 3.6, "unit": "mm"}
